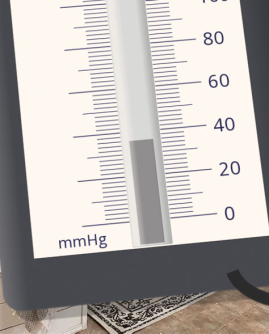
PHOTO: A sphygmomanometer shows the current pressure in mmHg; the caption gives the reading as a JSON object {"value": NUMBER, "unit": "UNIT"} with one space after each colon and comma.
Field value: {"value": 36, "unit": "mmHg"}
